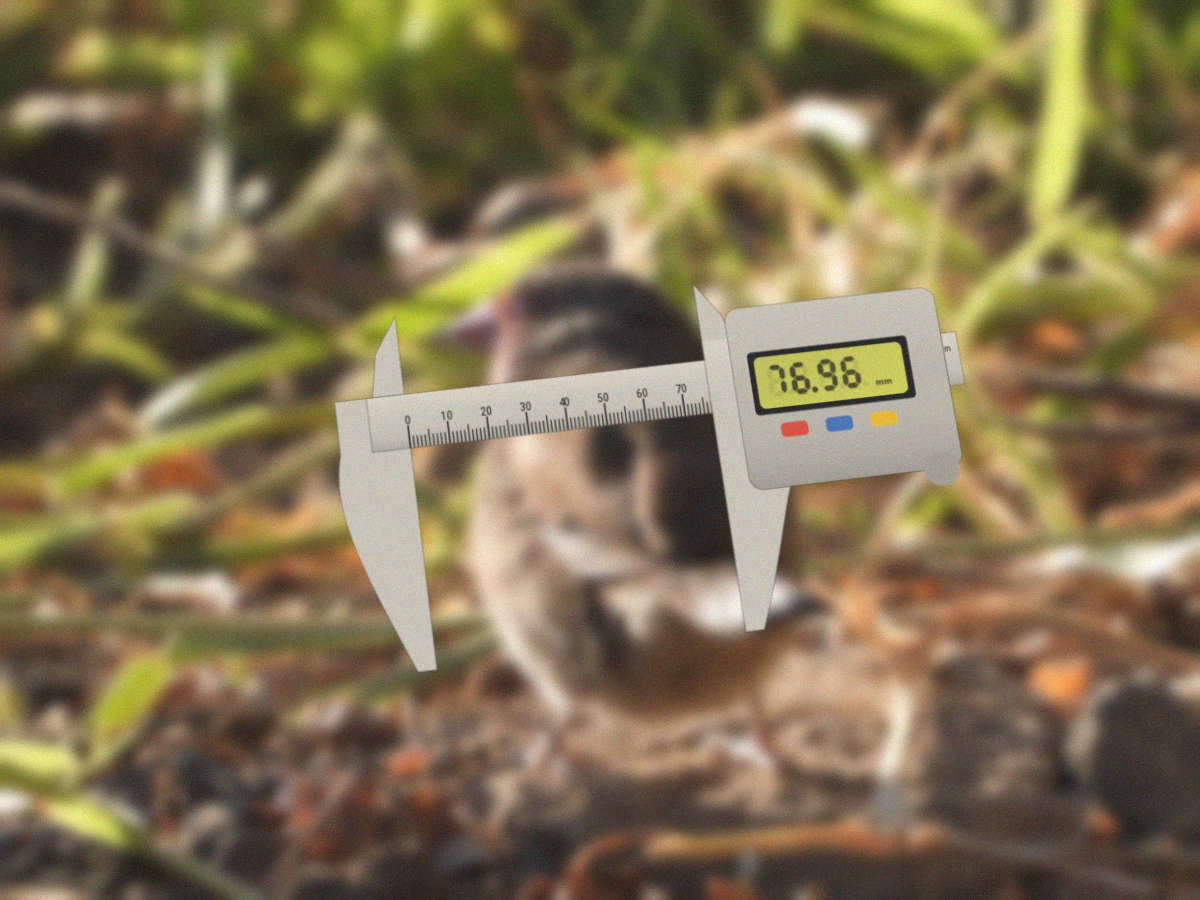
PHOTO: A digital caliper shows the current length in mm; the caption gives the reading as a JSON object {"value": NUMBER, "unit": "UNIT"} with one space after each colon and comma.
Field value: {"value": 76.96, "unit": "mm"}
